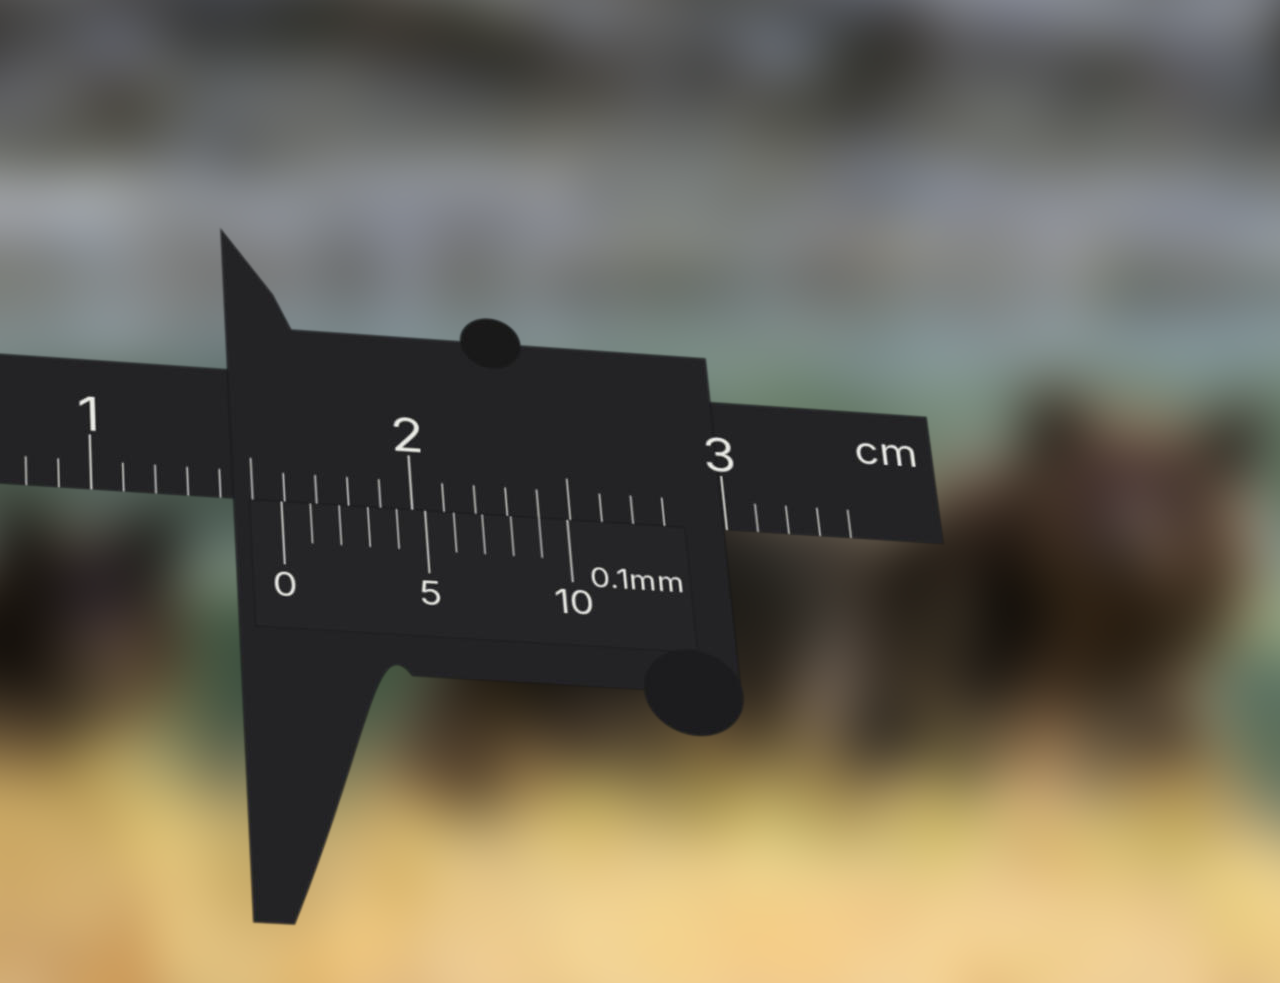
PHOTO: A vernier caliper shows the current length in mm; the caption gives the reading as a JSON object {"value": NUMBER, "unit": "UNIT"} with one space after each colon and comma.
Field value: {"value": 15.9, "unit": "mm"}
